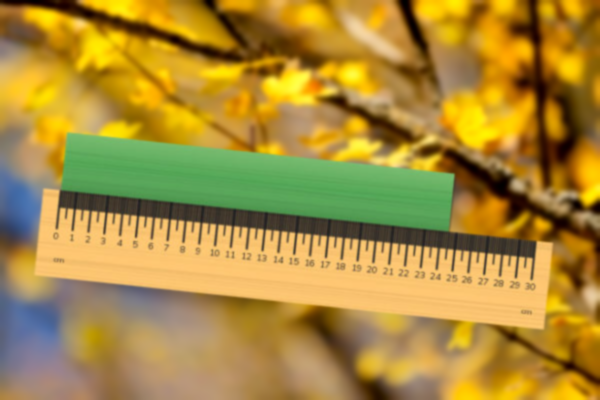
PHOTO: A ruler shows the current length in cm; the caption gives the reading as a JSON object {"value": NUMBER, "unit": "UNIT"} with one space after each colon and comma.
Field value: {"value": 24.5, "unit": "cm"}
